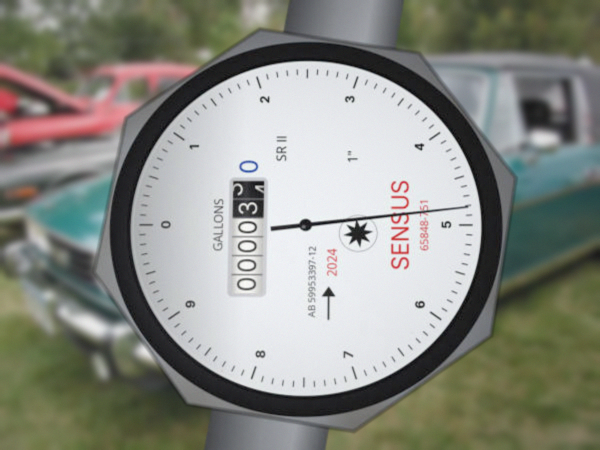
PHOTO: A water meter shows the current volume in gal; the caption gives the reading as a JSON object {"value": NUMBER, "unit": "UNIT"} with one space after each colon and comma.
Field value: {"value": 334.8, "unit": "gal"}
